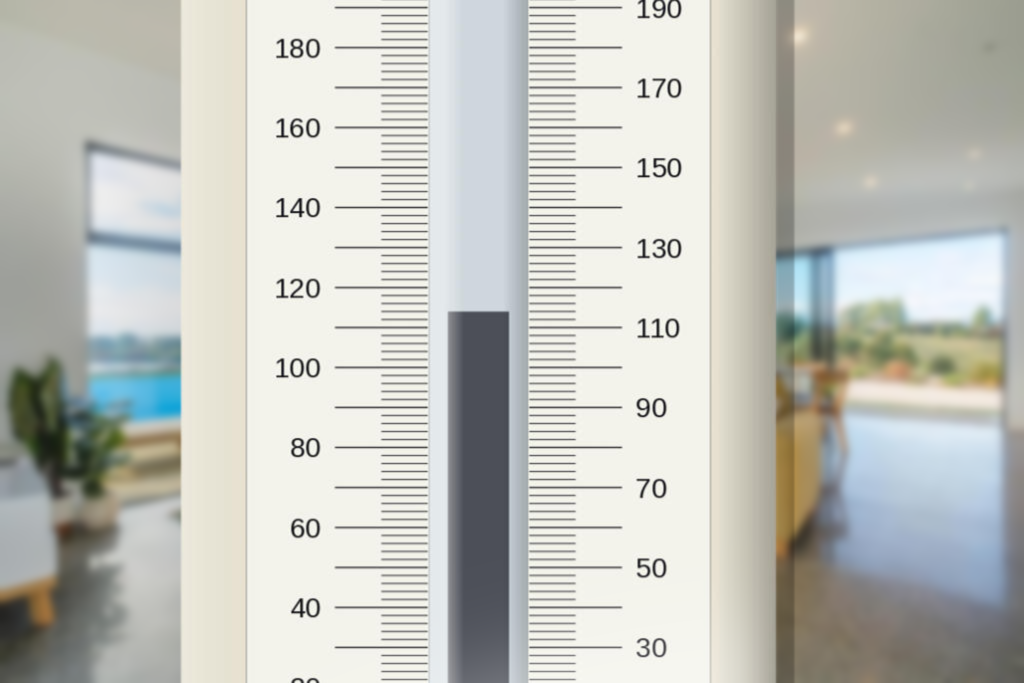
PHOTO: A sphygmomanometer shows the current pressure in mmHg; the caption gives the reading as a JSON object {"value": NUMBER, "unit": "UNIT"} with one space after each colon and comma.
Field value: {"value": 114, "unit": "mmHg"}
